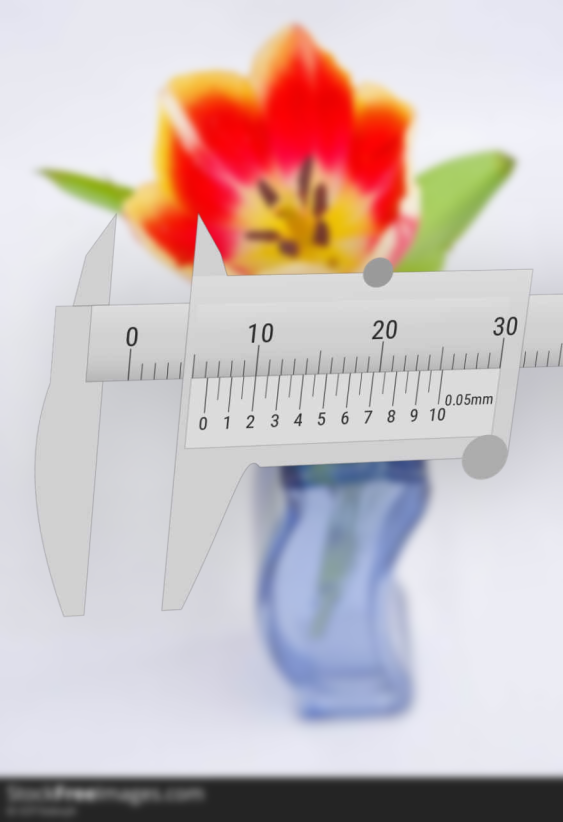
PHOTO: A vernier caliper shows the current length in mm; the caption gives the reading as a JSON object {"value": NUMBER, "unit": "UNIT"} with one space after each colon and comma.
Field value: {"value": 6.2, "unit": "mm"}
